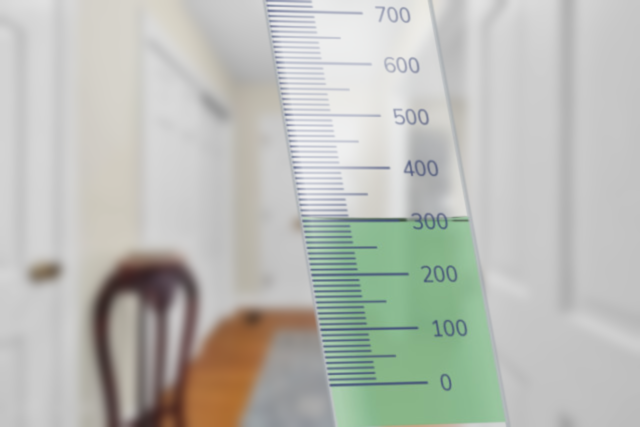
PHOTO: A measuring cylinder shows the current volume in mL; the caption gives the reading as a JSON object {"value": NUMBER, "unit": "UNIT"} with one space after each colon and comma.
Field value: {"value": 300, "unit": "mL"}
